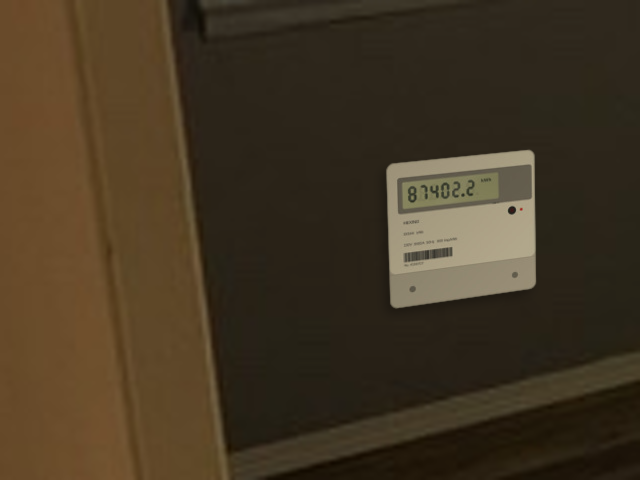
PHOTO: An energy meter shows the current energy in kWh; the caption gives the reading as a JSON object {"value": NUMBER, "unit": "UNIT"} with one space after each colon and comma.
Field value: {"value": 87402.2, "unit": "kWh"}
